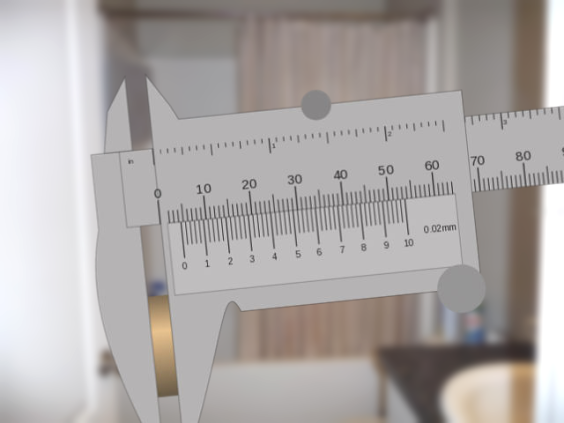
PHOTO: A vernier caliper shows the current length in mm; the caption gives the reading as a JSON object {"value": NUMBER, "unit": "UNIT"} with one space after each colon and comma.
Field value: {"value": 4.5, "unit": "mm"}
